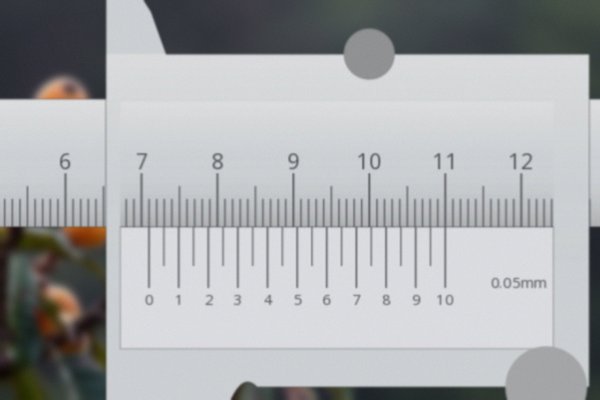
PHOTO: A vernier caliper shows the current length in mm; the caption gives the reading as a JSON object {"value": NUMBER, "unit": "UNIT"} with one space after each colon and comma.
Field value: {"value": 71.0, "unit": "mm"}
